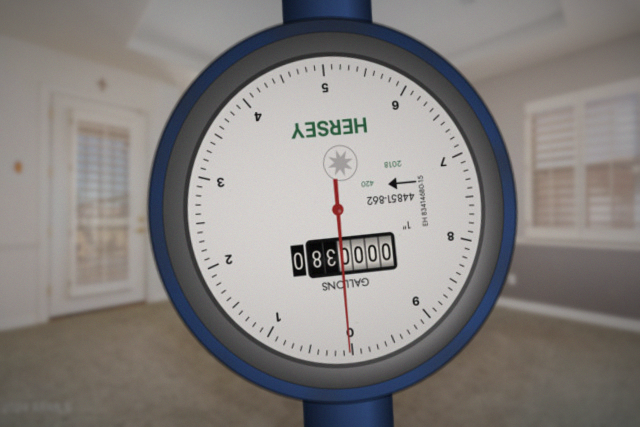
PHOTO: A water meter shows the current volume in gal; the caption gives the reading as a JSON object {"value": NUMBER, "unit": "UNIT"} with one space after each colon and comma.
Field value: {"value": 380.0, "unit": "gal"}
